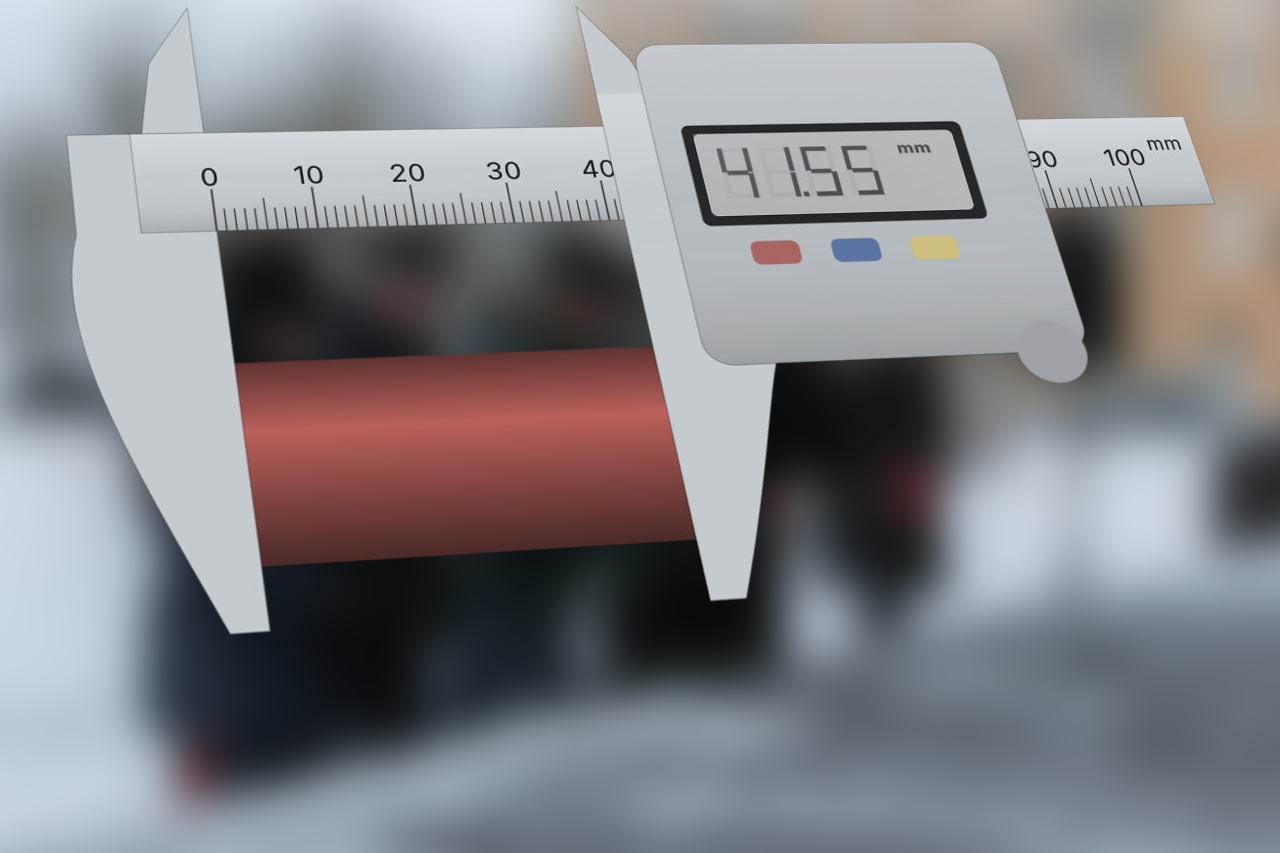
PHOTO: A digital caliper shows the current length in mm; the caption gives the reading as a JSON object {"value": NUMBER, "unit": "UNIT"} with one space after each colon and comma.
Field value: {"value": 41.55, "unit": "mm"}
